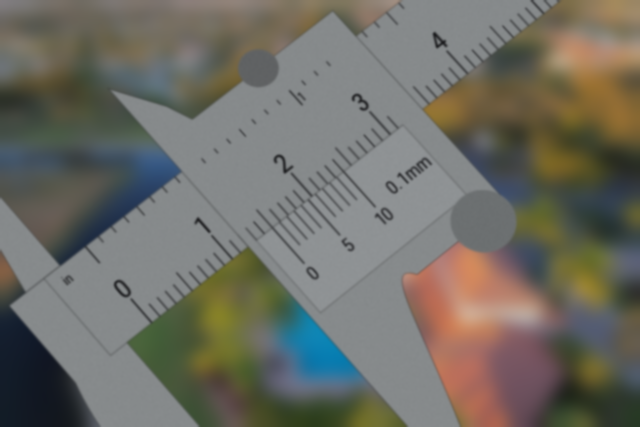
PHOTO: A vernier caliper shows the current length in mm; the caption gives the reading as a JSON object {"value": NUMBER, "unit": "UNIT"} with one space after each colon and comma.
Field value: {"value": 15.0, "unit": "mm"}
